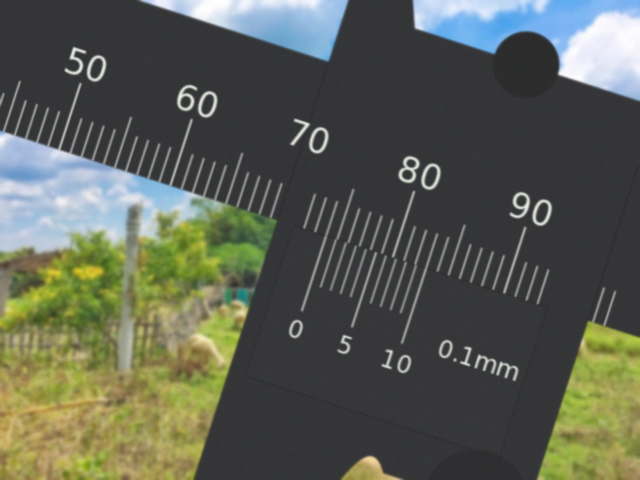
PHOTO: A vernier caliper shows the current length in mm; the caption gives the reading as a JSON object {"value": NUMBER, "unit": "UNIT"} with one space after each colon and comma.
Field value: {"value": 74.0, "unit": "mm"}
